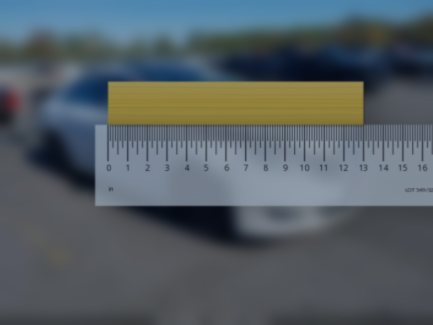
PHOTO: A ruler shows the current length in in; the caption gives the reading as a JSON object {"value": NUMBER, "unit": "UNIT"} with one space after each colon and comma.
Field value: {"value": 13, "unit": "in"}
